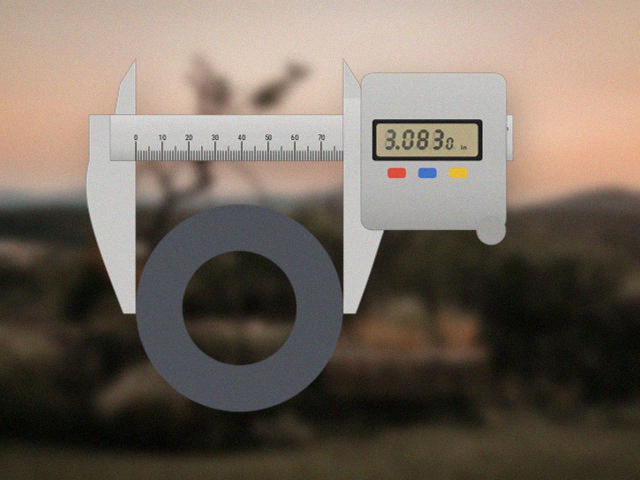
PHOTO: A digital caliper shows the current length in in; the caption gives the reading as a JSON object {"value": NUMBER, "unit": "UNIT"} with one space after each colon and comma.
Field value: {"value": 3.0830, "unit": "in"}
